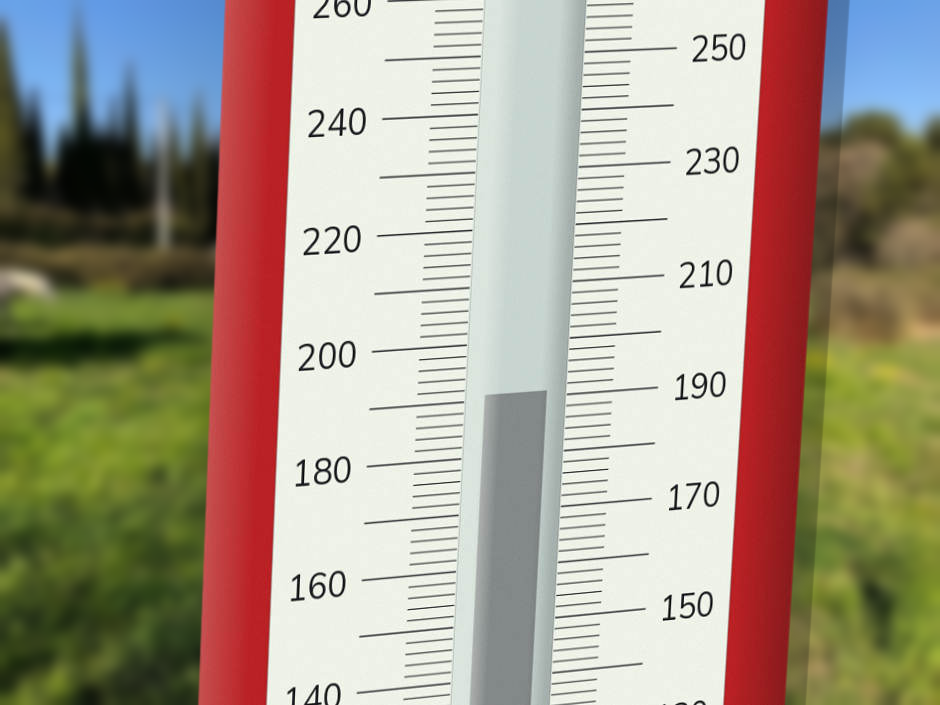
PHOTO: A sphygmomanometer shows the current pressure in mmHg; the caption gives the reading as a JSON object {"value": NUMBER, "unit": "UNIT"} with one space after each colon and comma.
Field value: {"value": 191, "unit": "mmHg"}
